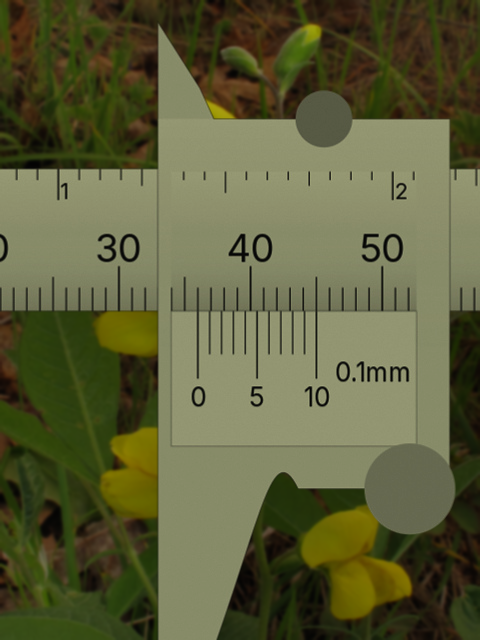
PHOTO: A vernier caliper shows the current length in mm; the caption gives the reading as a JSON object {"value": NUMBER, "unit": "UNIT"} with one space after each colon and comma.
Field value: {"value": 36.0, "unit": "mm"}
